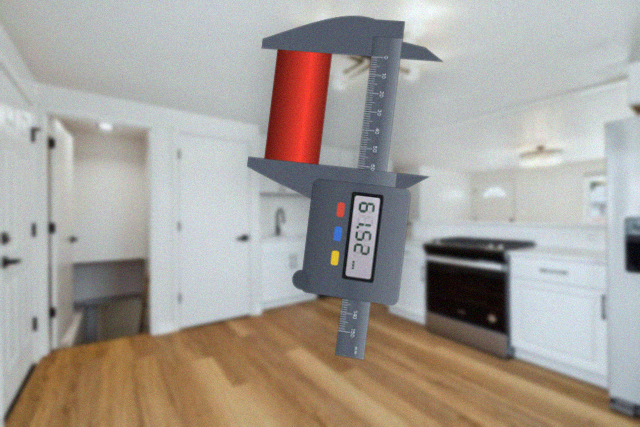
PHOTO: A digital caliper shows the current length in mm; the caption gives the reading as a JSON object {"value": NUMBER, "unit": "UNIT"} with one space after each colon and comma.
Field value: {"value": 61.52, "unit": "mm"}
